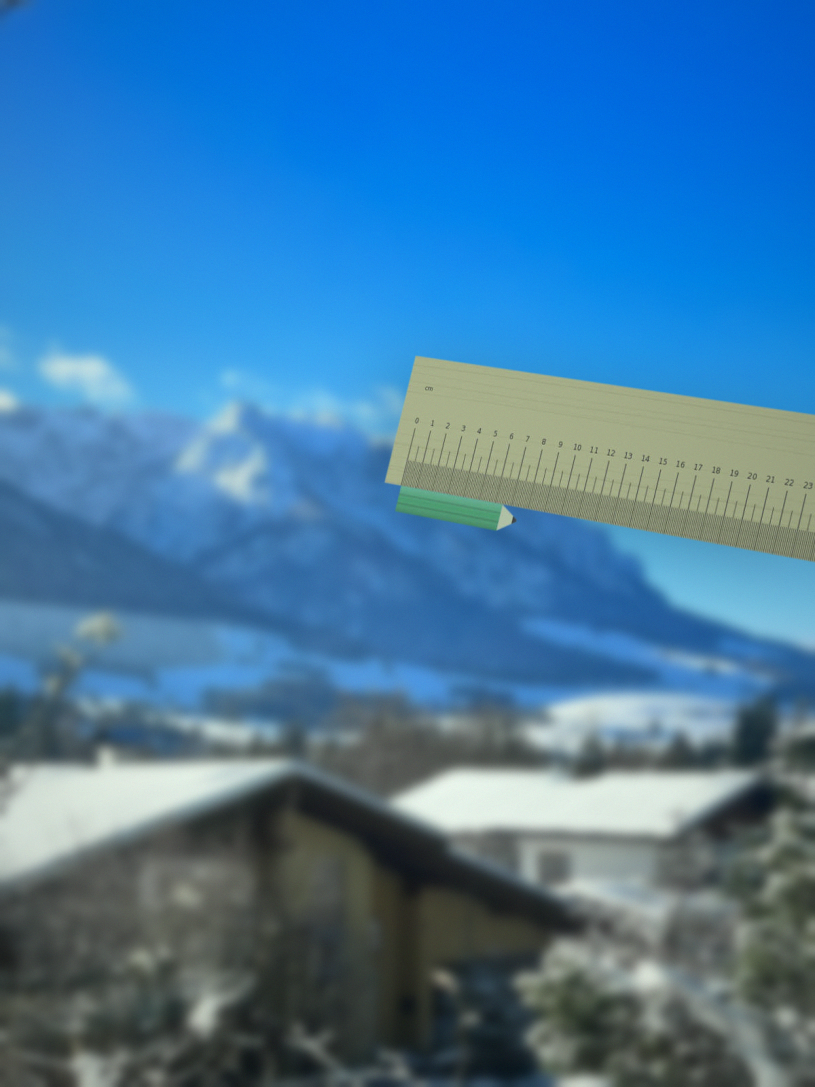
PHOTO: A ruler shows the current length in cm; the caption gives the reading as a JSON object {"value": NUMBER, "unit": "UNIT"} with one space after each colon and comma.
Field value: {"value": 7.5, "unit": "cm"}
